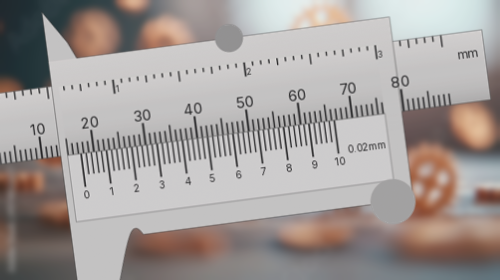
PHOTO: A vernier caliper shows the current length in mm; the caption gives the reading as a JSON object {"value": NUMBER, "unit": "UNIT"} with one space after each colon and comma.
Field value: {"value": 17.5, "unit": "mm"}
